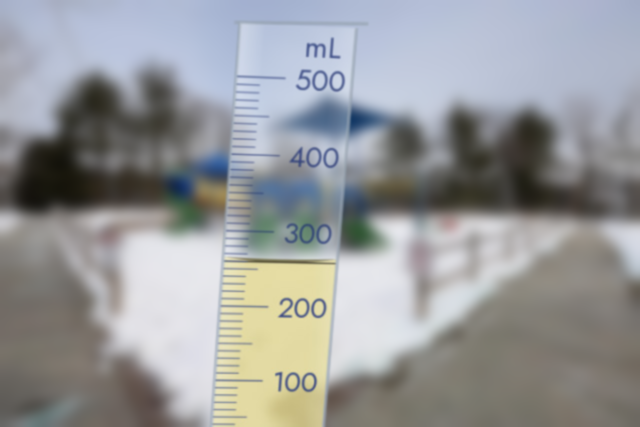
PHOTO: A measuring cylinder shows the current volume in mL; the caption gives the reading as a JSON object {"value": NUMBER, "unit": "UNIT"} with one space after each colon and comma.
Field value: {"value": 260, "unit": "mL"}
